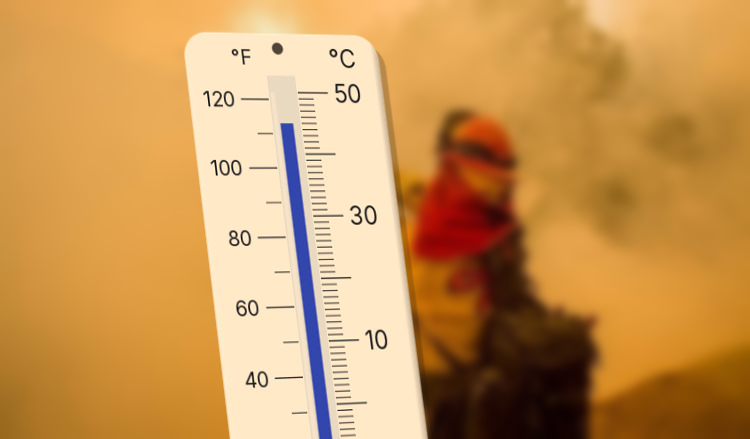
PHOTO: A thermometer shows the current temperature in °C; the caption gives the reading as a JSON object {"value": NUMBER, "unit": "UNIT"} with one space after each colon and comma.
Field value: {"value": 45, "unit": "°C"}
